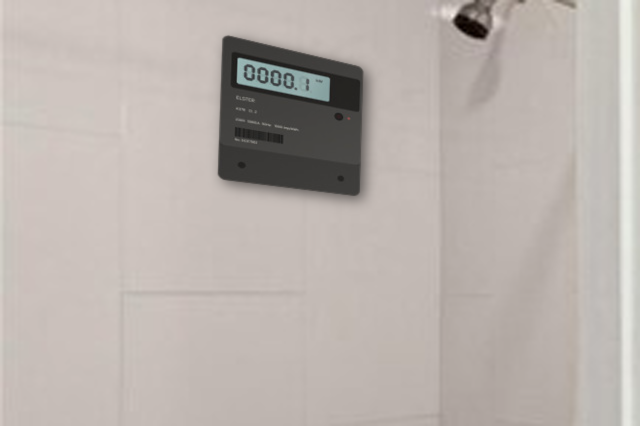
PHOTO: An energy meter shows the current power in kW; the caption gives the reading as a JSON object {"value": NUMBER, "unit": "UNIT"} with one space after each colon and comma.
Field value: {"value": 0.1, "unit": "kW"}
